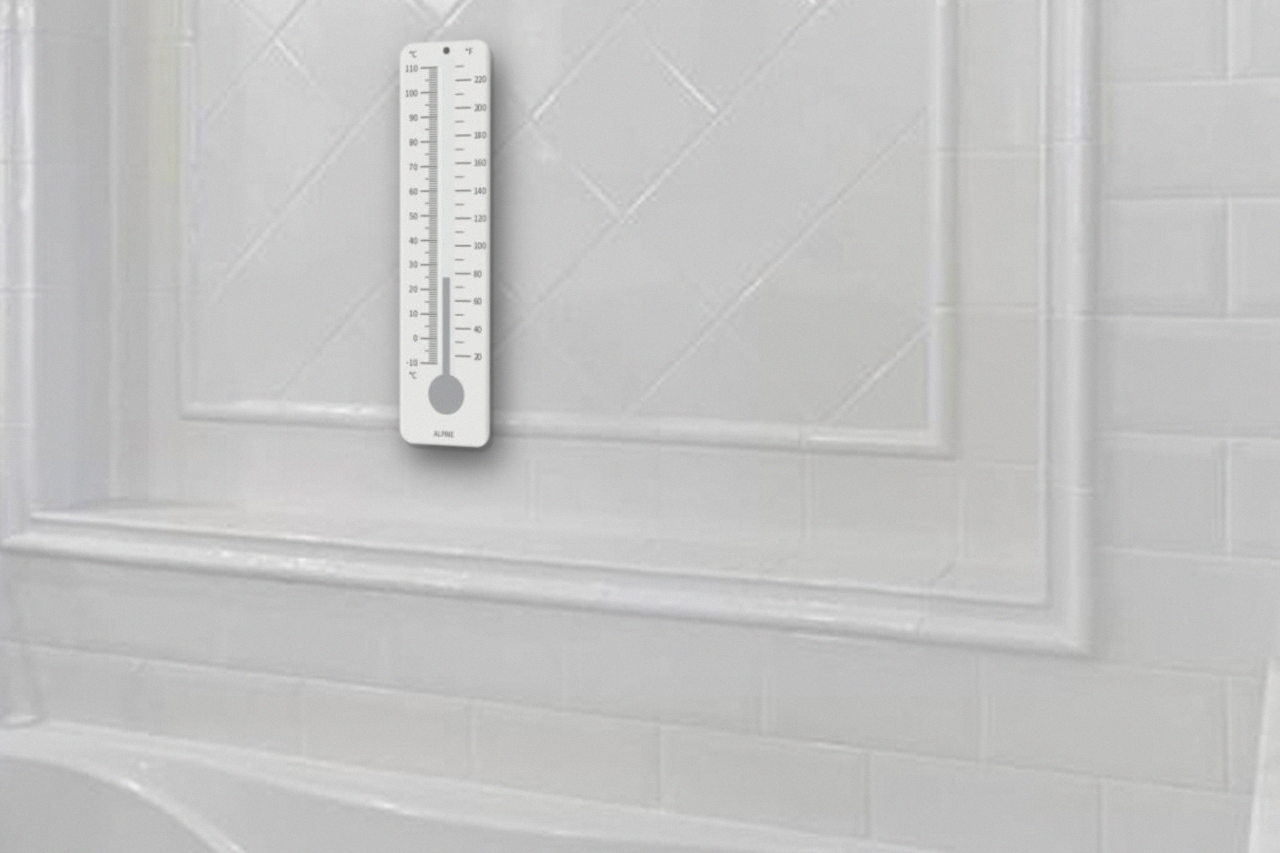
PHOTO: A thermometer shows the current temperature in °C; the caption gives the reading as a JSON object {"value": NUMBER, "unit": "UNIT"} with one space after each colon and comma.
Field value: {"value": 25, "unit": "°C"}
